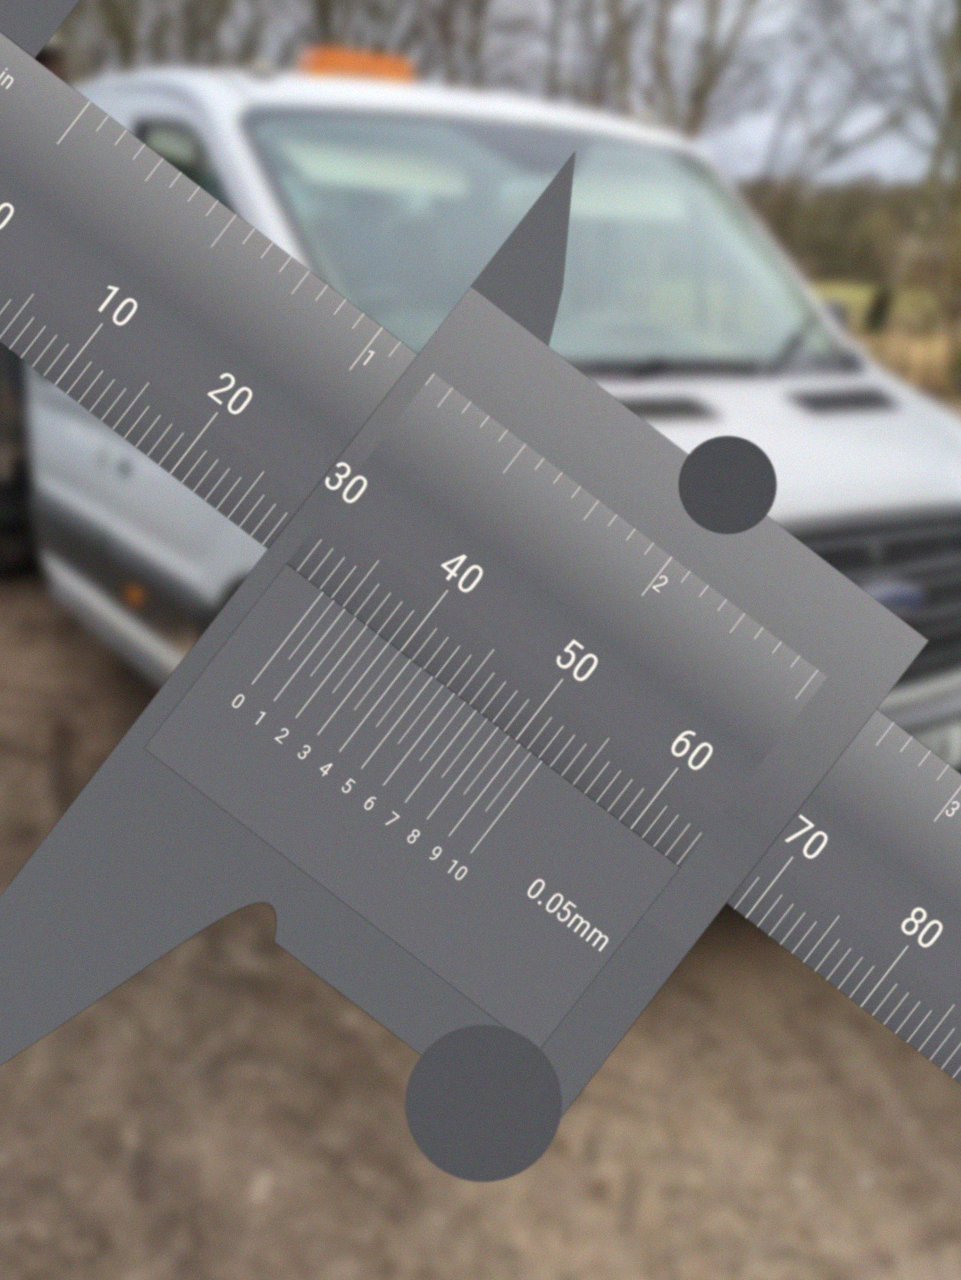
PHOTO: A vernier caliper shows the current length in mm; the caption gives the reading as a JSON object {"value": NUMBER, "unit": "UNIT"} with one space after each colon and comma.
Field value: {"value": 33.3, "unit": "mm"}
